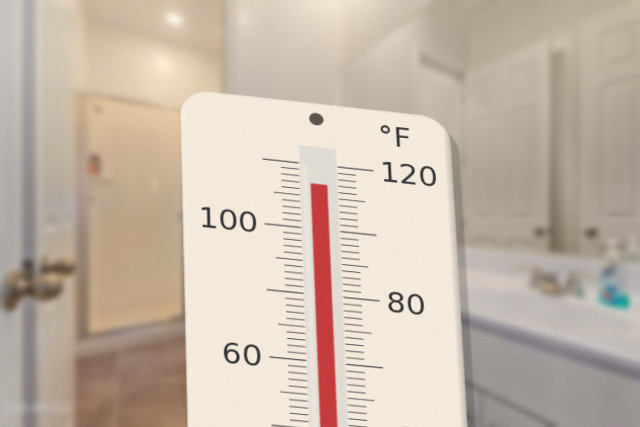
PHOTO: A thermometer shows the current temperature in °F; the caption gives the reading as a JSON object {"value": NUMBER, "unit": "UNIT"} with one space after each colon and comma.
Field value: {"value": 114, "unit": "°F"}
